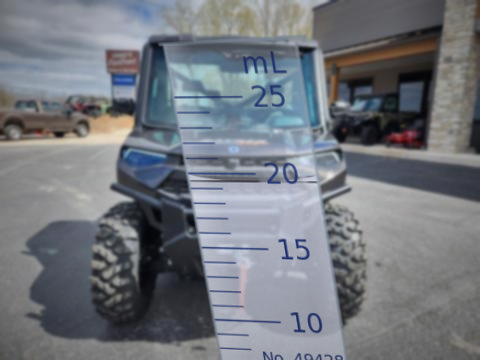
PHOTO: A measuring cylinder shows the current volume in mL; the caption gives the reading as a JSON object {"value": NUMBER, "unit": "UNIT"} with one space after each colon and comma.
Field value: {"value": 19.5, "unit": "mL"}
